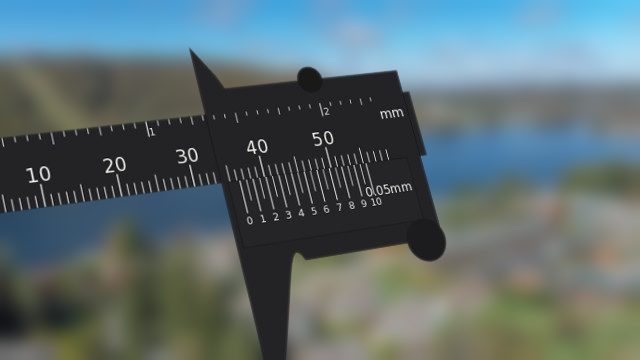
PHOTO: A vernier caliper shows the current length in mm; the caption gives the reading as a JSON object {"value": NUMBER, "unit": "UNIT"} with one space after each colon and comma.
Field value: {"value": 36.4, "unit": "mm"}
